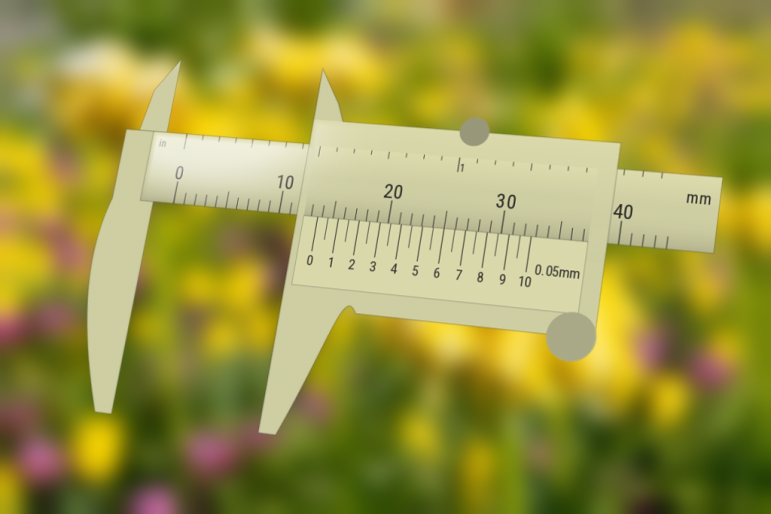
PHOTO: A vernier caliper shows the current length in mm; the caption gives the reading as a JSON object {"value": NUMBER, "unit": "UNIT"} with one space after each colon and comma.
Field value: {"value": 13.6, "unit": "mm"}
